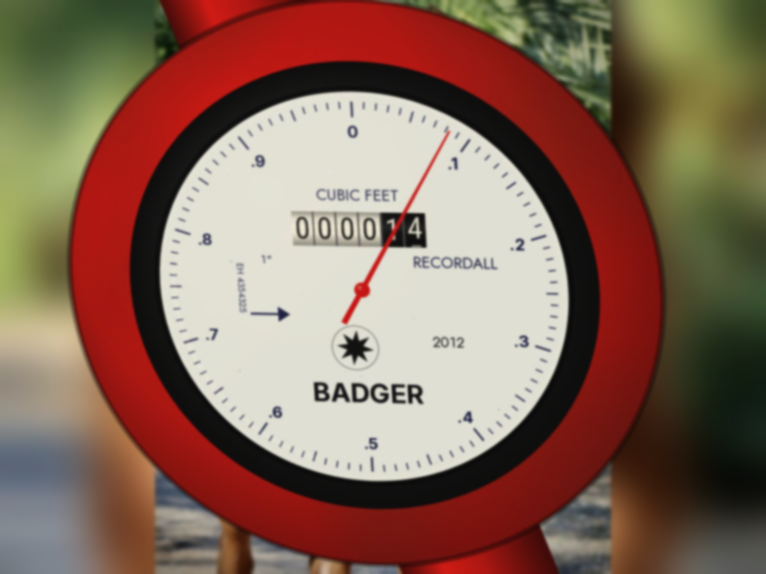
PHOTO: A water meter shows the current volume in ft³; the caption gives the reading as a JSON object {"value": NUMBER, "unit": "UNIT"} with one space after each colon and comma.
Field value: {"value": 14.08, "unit": "ft³"}
